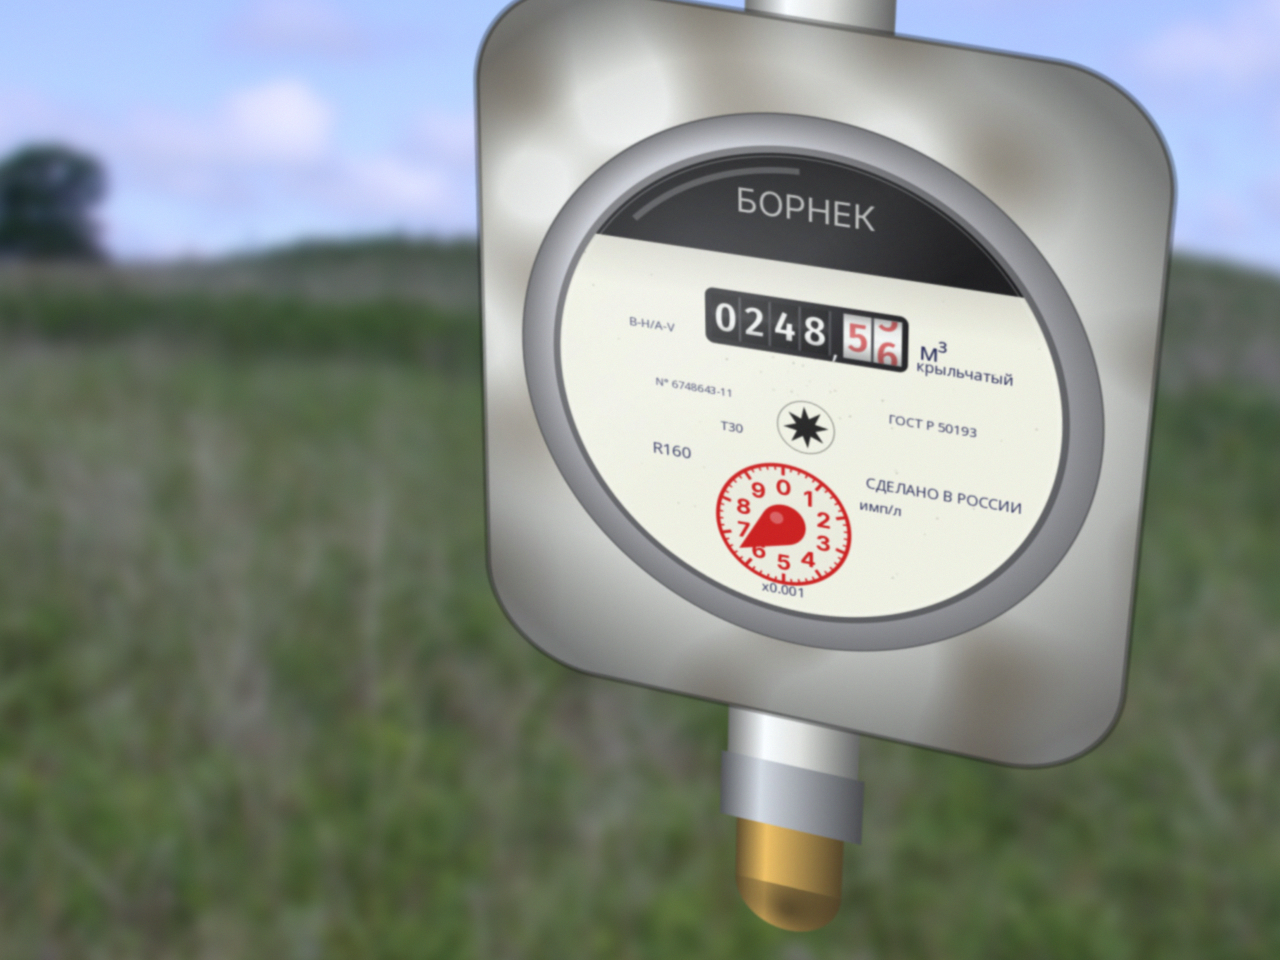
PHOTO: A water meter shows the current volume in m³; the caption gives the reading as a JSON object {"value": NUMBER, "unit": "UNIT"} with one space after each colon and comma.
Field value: {"value": 248.556, "unit": "m³"}
